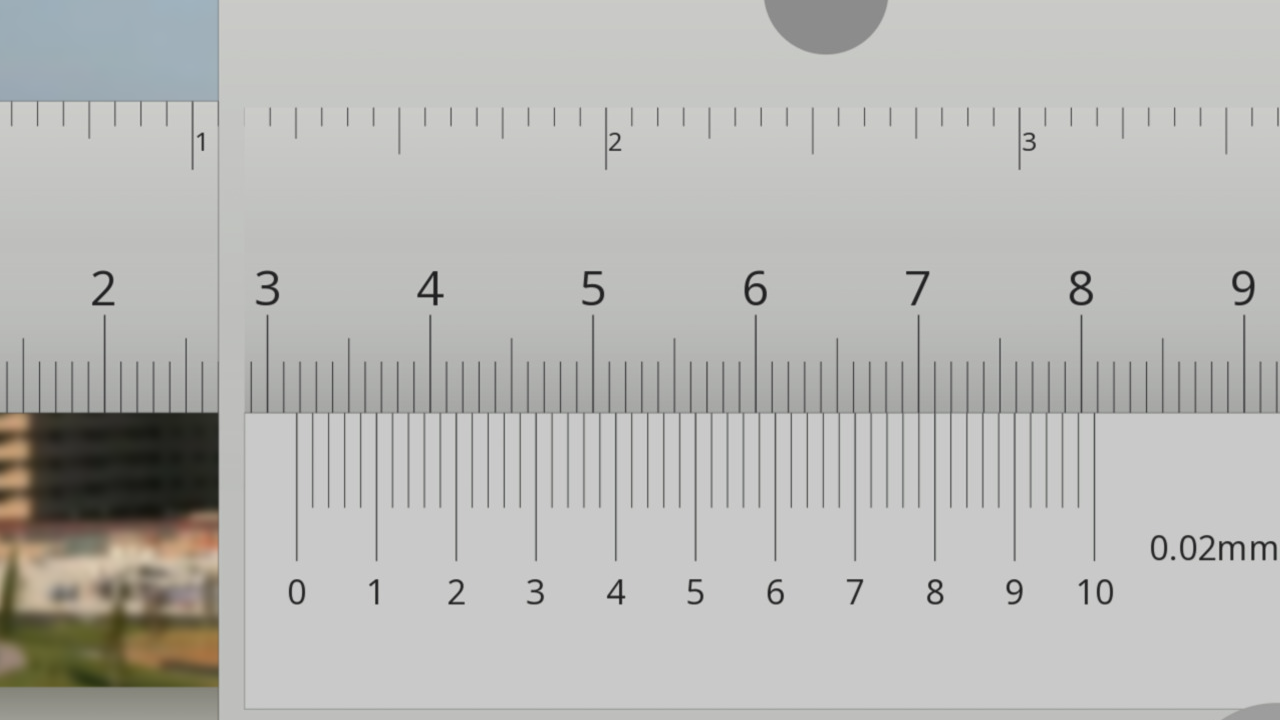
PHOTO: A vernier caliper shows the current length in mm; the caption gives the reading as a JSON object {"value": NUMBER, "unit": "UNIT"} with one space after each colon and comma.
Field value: {"value": 31.8, "unit": "mm"}
